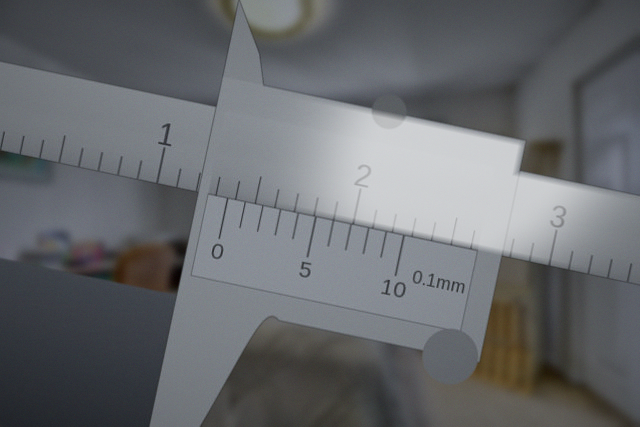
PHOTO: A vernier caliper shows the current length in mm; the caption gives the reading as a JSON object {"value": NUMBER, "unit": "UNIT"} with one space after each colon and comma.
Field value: {"value": 13.6, "unit": "mm"}
